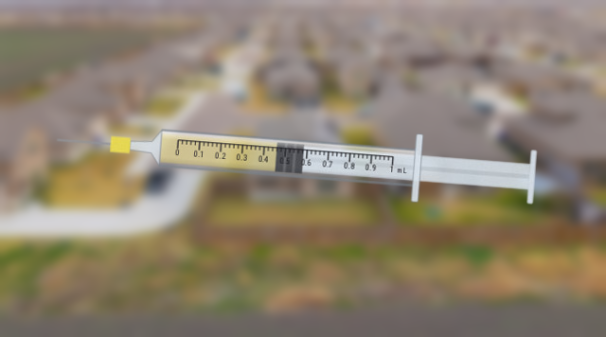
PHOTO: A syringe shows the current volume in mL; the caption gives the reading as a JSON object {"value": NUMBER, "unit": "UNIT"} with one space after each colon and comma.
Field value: {"value": 0.46, "unit": "mL"}
